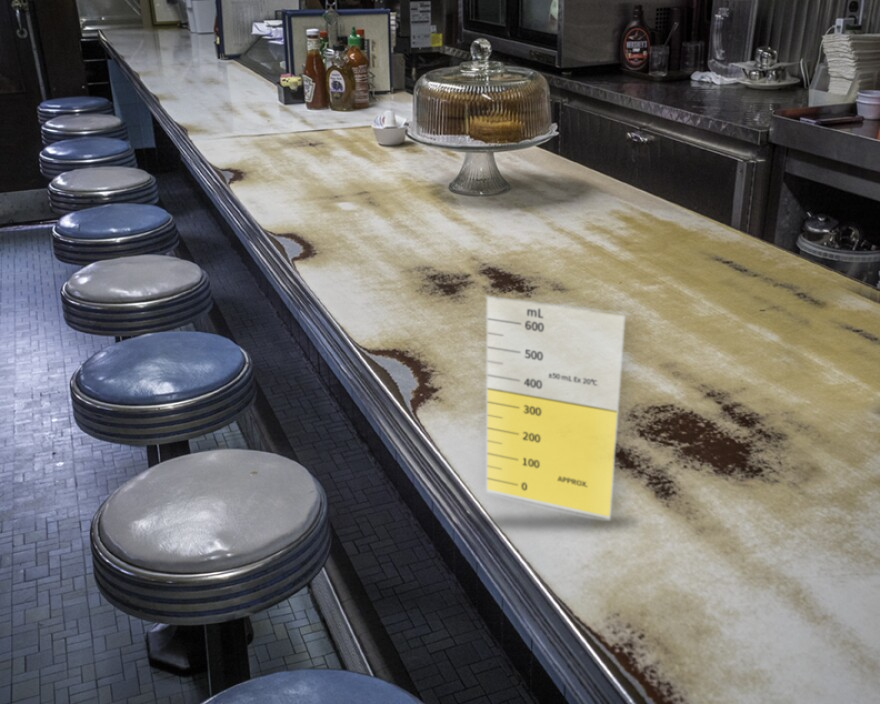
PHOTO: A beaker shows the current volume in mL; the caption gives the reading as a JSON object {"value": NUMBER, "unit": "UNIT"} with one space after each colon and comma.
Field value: {"value": 350, "unit": "mL"}
